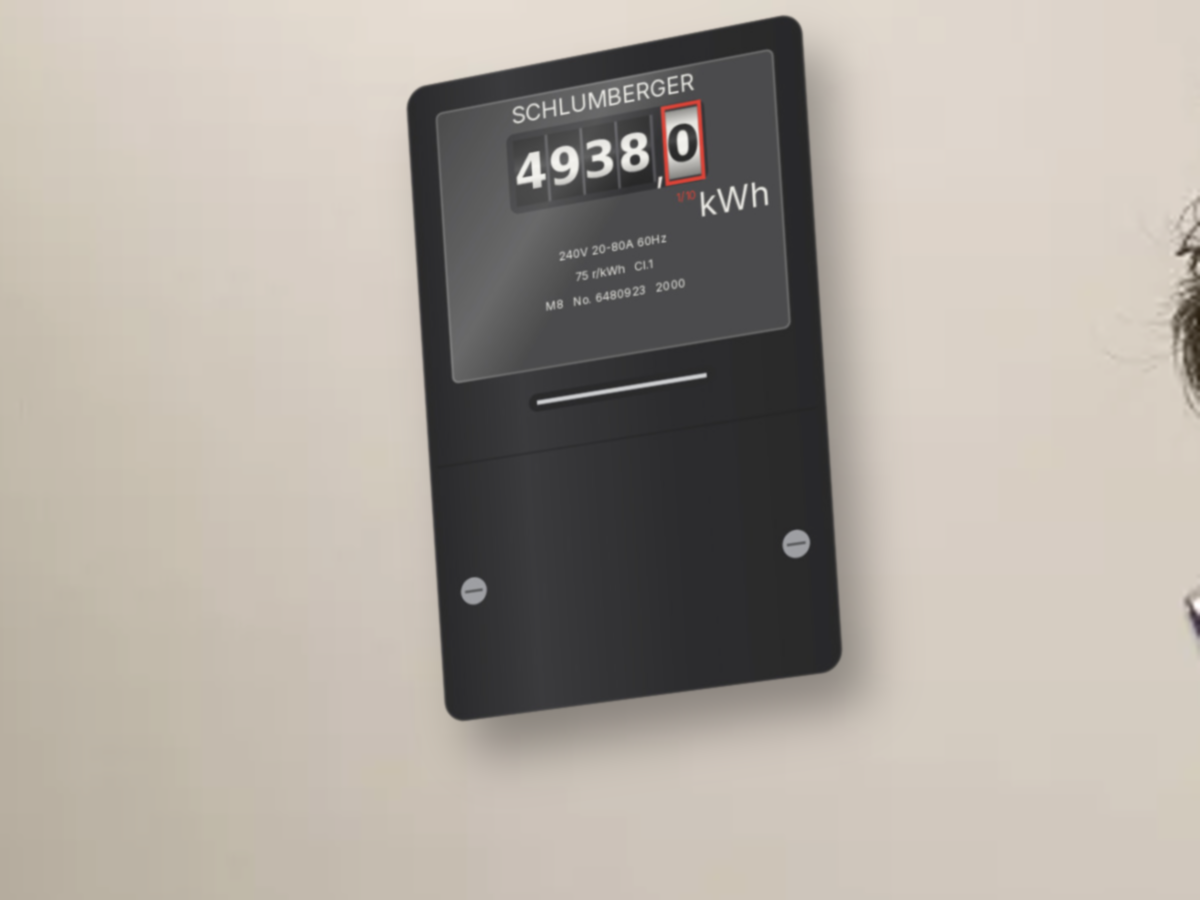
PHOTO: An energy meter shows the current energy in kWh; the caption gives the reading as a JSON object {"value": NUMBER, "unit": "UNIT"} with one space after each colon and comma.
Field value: {"value": 4938.0, "unit": "kWh"}
